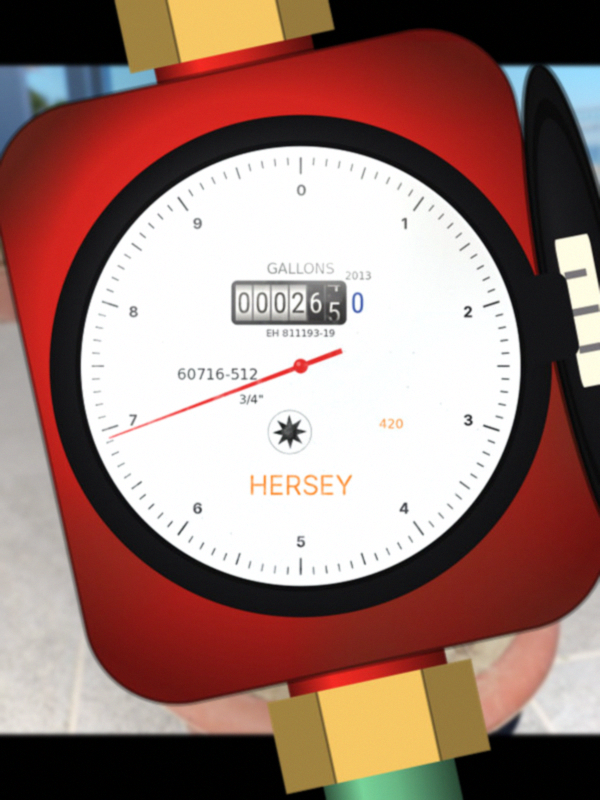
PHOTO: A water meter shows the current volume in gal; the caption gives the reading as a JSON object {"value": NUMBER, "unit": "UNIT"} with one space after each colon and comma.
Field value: {"value": 2646.9, "unit": "gal"}
